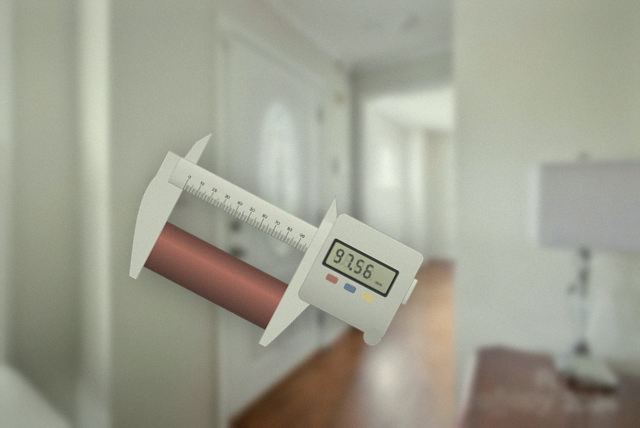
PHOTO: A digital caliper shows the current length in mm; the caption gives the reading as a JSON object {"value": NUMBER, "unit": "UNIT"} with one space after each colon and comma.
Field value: {"value": 97.56, "unit": "mm"}
